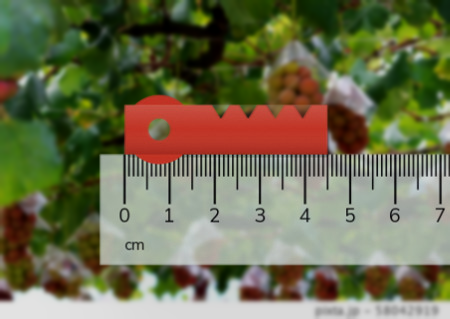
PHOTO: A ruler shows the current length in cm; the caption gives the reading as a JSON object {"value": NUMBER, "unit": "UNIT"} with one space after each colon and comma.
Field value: {"value": 4.5, "unit": "cm"}
